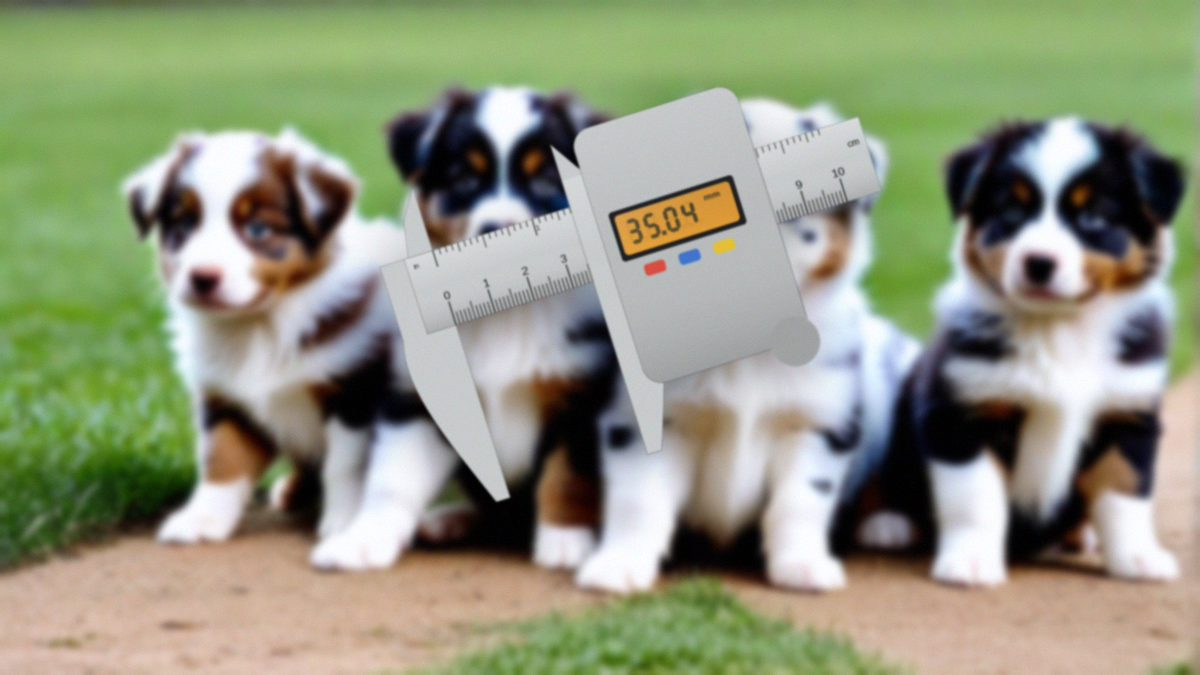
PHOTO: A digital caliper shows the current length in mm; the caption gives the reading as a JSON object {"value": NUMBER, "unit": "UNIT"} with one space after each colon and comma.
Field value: {"value": 35.04, "unit": "mm"}
